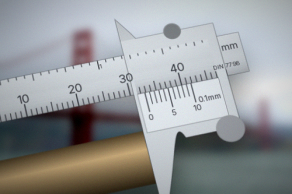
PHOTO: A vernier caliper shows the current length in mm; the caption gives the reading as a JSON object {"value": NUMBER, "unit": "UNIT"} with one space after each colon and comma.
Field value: {"value": 32.8, "unit": "mm"}
